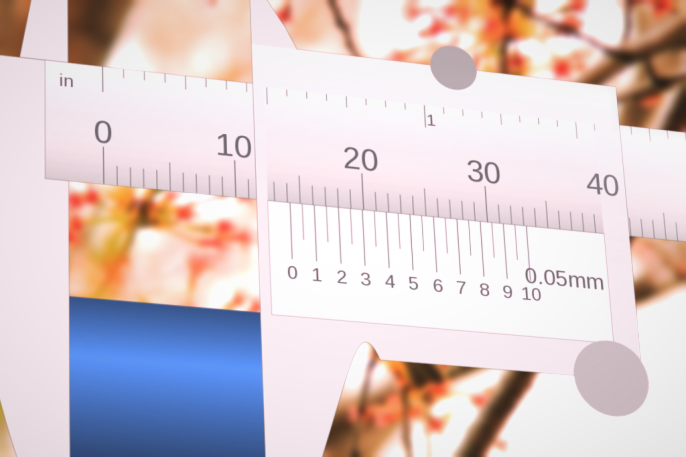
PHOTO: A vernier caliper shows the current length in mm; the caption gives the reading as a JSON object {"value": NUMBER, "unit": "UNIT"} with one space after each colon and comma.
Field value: {"value": 14.2, "unit": "mm"}
